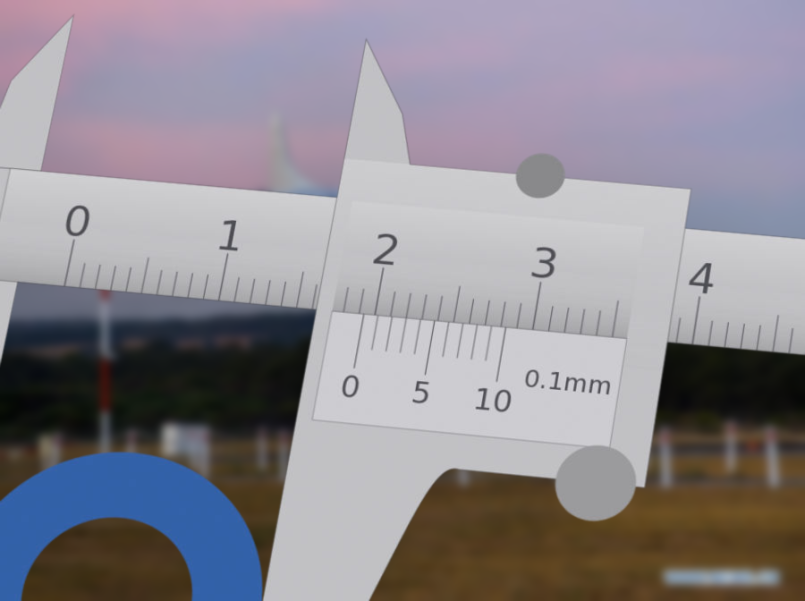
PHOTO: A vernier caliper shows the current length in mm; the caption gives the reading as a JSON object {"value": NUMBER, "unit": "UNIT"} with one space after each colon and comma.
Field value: {"value": 19.3, "unit": "mm"}
